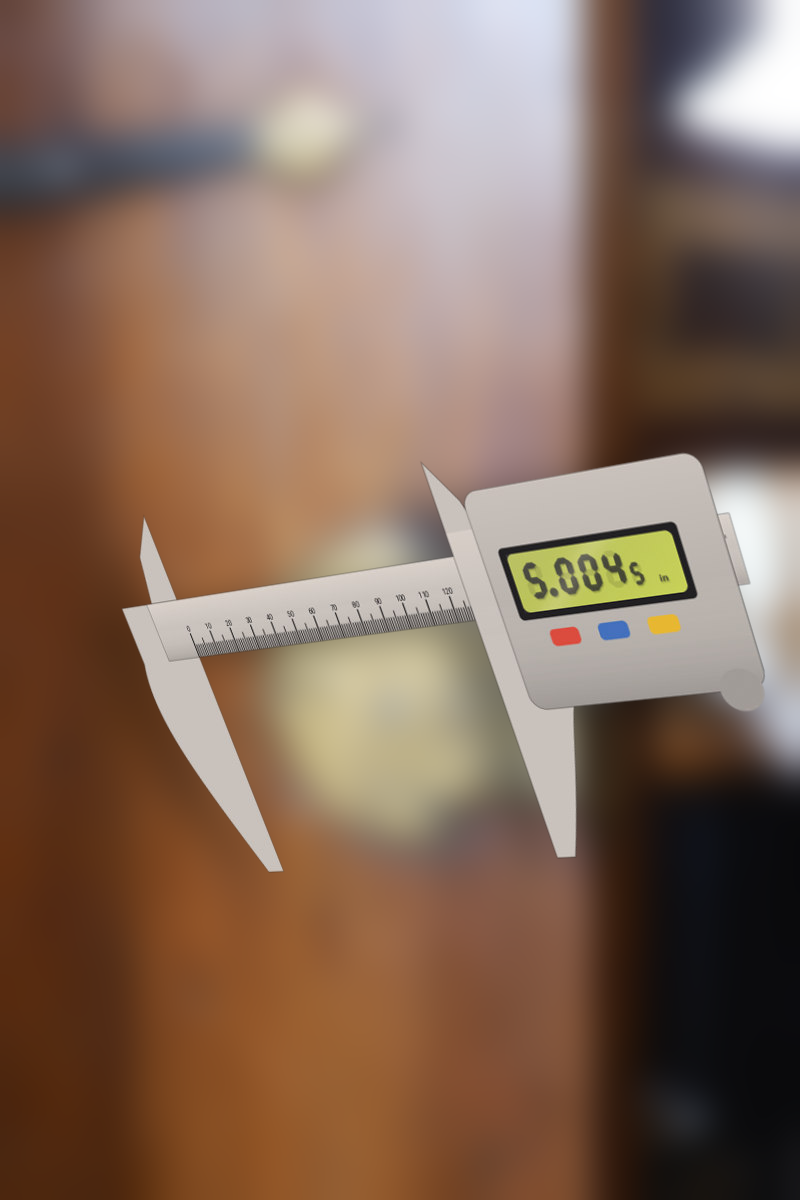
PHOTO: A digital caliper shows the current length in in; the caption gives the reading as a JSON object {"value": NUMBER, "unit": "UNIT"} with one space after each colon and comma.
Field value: {"value": 5.0045, "unit": "in"}
